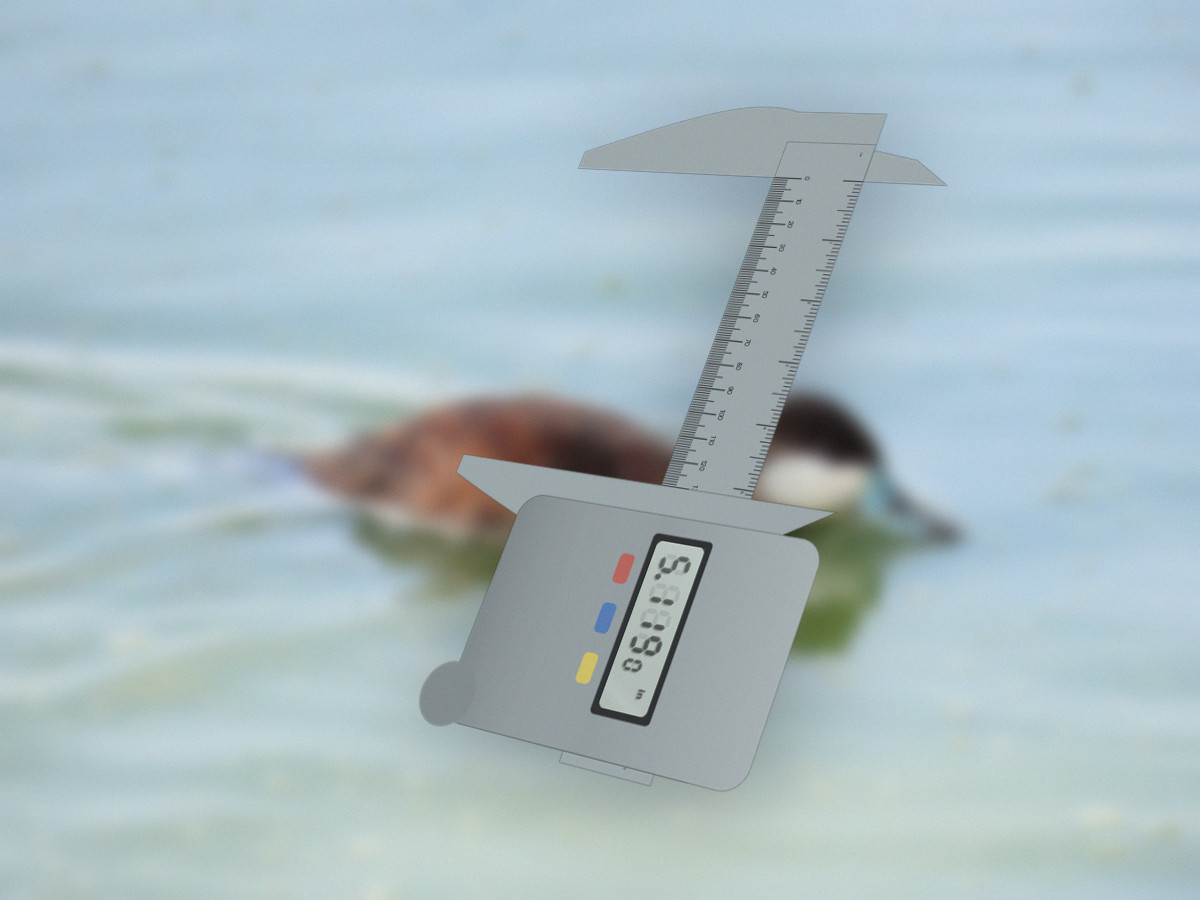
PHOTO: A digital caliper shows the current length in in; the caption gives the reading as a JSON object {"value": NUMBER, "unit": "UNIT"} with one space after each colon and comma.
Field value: {"value": 5.1190, "unit": "in"}
